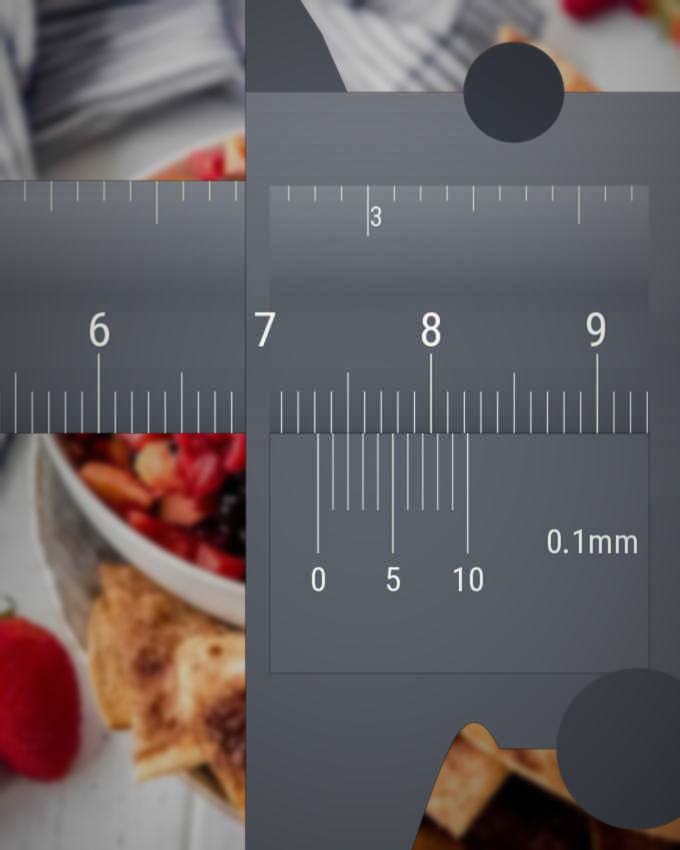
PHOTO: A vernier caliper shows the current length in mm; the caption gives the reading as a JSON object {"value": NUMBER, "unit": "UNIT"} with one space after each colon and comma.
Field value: {"value": 73.2, "unit": "mm"}
